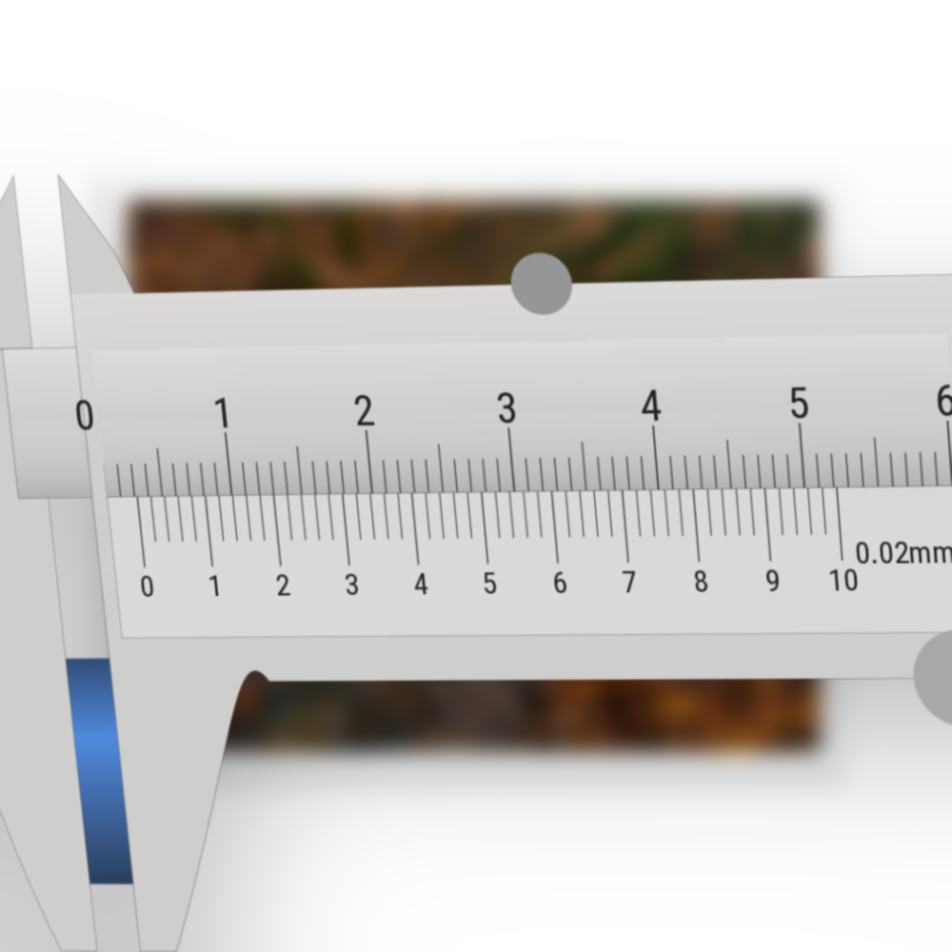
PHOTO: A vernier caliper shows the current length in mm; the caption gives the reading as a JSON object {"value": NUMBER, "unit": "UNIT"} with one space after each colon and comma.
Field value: {"value": 3.2, "unit": "mm"}
